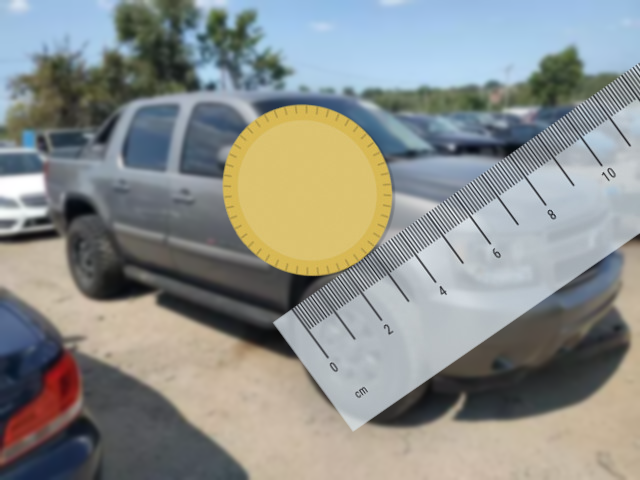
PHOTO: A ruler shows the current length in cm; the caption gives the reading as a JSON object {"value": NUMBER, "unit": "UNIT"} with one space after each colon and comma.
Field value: {"value": 5, "unit": "cm"}
